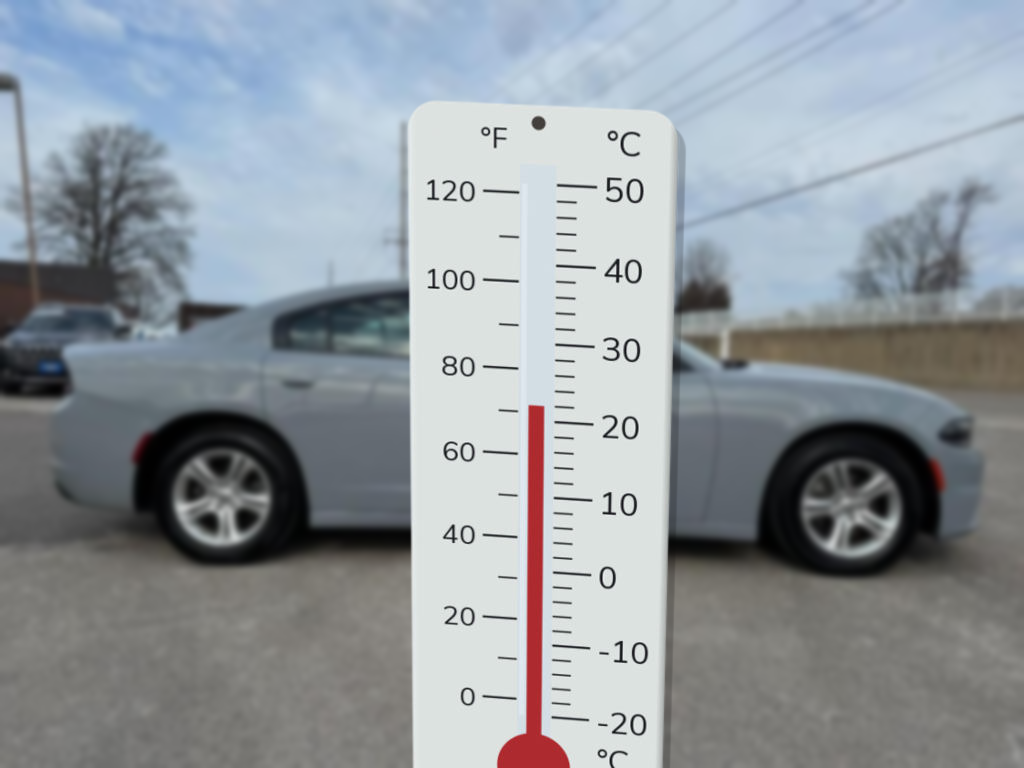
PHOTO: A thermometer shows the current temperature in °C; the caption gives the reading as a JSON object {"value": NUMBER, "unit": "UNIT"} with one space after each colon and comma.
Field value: {"value": 22, "unit": "°C"}
